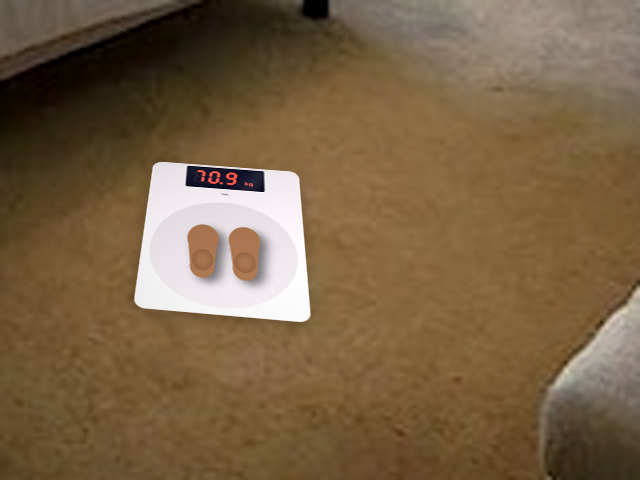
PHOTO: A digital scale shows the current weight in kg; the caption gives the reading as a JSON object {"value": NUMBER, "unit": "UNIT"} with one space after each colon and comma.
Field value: {"value": 70.9, "unit": "kg"}
